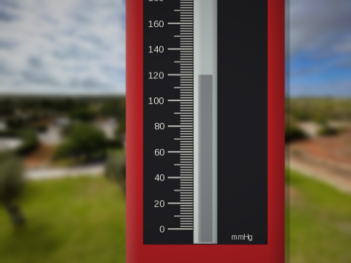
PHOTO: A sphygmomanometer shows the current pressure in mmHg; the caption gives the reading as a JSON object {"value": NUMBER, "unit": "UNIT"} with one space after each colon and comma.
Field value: {"value": 120, "unit": "mmHg"}
